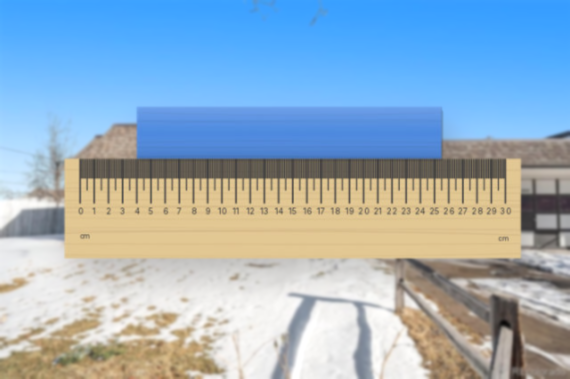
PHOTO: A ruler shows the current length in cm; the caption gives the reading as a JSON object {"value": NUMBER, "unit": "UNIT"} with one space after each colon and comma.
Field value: {"value": 21.5, "unit": "cm"}
